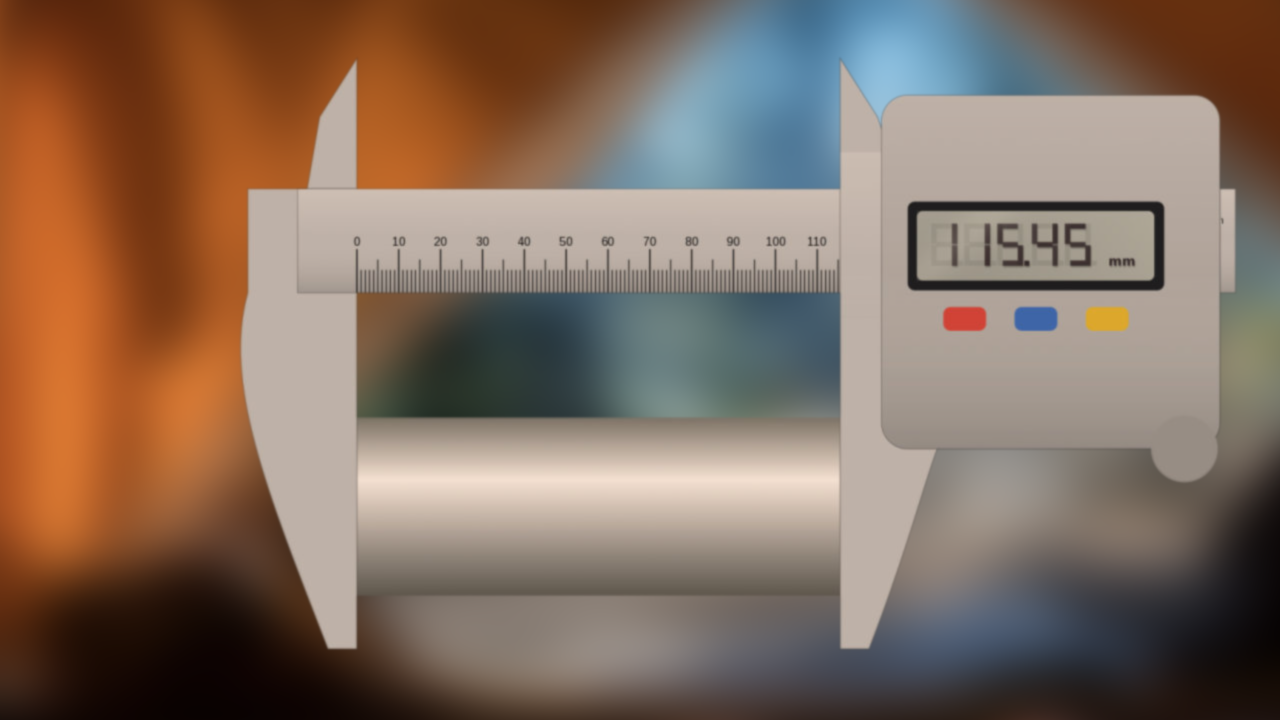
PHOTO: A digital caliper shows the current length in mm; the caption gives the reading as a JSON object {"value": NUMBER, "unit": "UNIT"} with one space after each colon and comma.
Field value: {"value": 115.45, "unit": "mm"}
